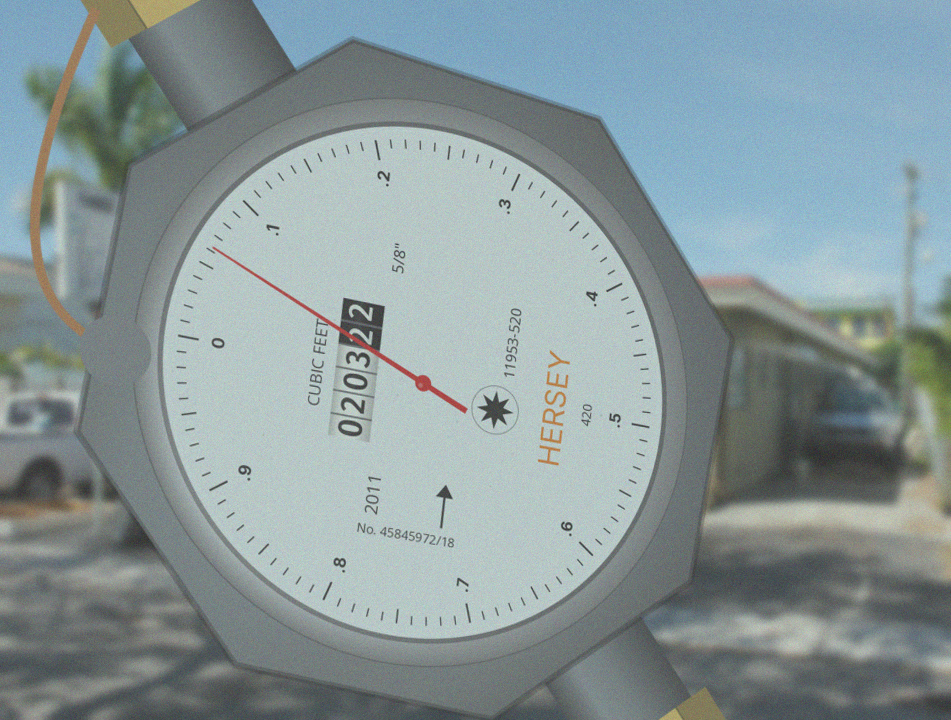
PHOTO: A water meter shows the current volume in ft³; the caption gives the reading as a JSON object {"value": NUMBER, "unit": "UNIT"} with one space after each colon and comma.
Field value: {"value": 20322.06, "unit": "ft³"}
